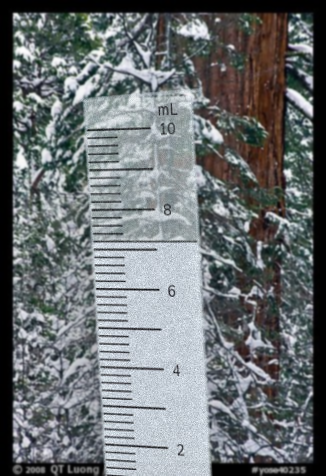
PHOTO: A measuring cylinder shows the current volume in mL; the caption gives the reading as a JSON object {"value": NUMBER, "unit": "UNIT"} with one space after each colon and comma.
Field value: {"value": 7.2, "unit": "mL"}
